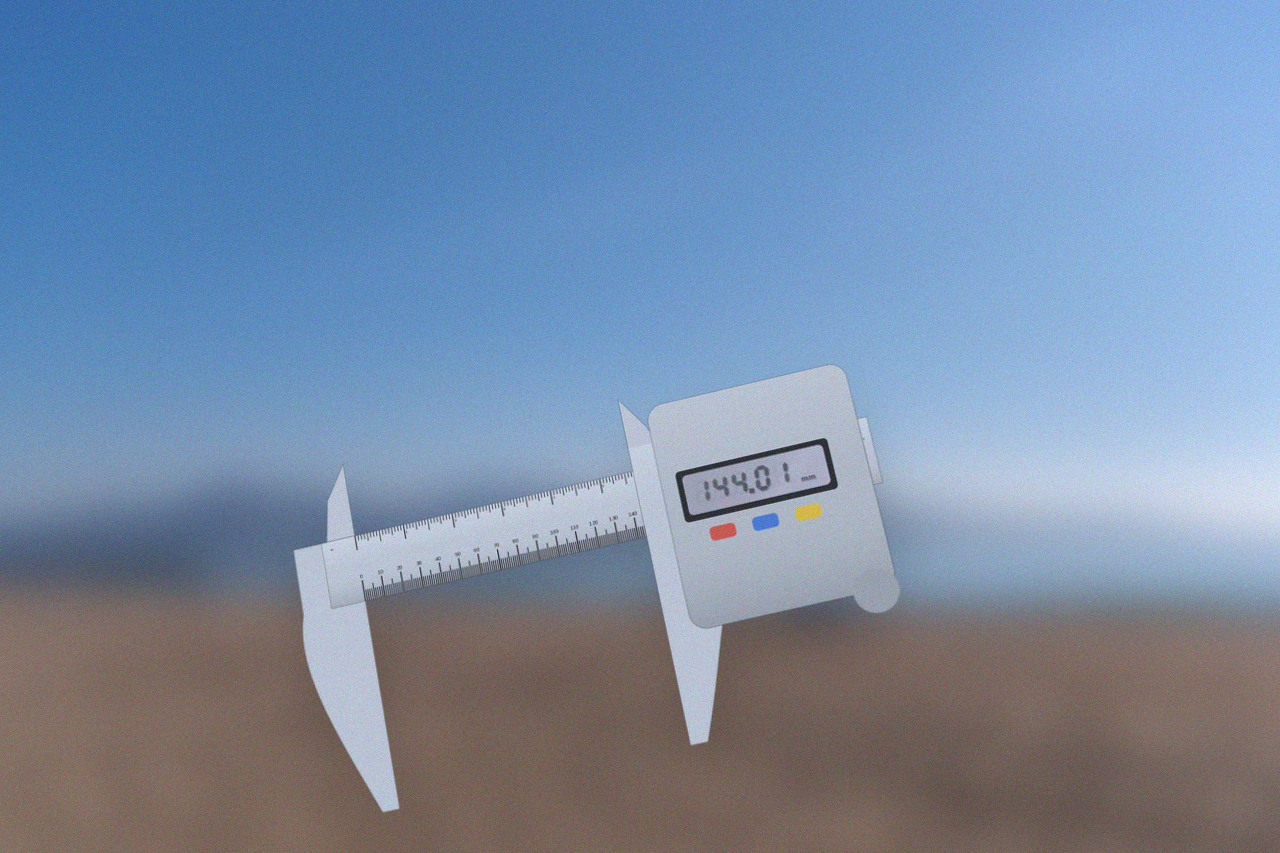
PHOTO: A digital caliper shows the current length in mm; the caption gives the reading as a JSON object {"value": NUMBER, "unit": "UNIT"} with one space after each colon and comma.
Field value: {"value": 144.01, "unit": "mm"}
